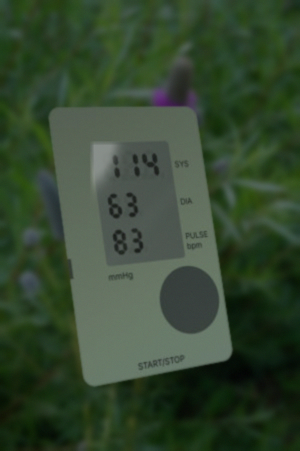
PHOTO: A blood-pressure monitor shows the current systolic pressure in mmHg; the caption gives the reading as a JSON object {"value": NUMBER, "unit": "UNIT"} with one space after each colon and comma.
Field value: {"value": 114, "unit": "mmHg"}
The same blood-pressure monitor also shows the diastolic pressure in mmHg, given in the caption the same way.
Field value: {"value": 63, "unit": "mmHg"}
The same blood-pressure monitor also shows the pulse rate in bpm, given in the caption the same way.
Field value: {"value": 83, "unit": "bpm"}
